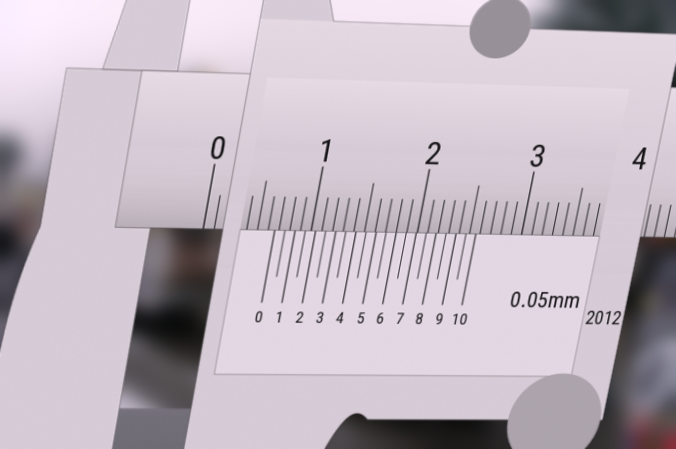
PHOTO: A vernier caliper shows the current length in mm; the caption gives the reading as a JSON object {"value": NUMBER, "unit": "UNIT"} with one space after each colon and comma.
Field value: {"value": 6.6, "unit": "mm"}
